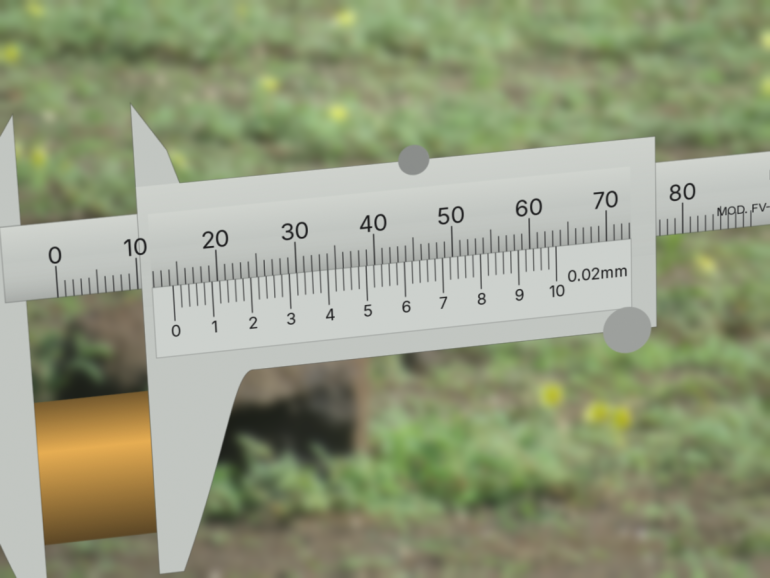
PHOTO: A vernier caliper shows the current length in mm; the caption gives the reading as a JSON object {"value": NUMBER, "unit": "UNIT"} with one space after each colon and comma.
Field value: {"value": 14.4, "unit": "mm"}
